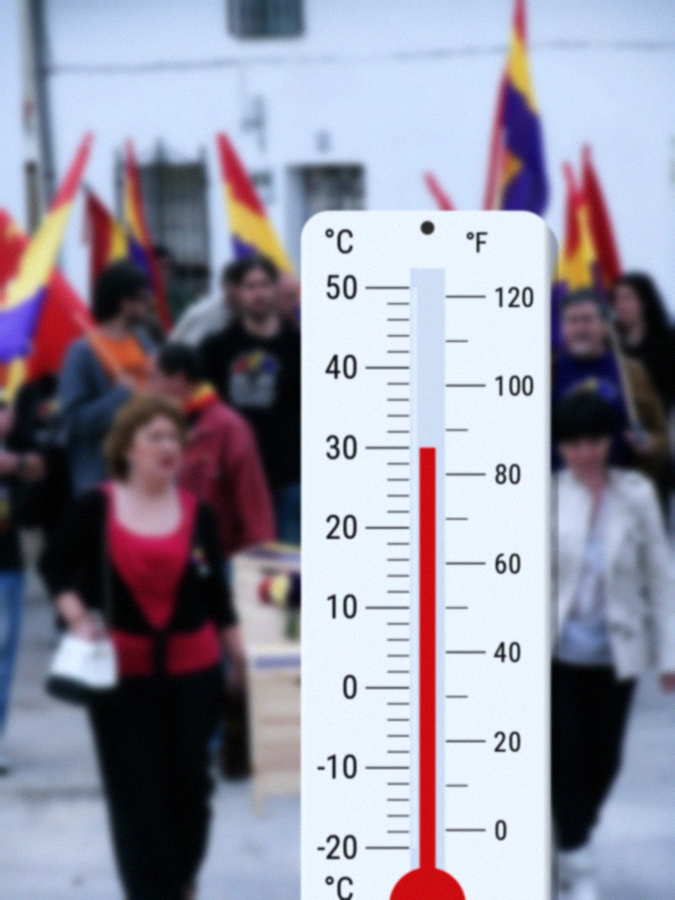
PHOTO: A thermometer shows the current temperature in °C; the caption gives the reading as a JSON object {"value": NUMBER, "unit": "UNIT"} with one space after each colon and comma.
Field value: {"value": 30, "unit": "°C"}
